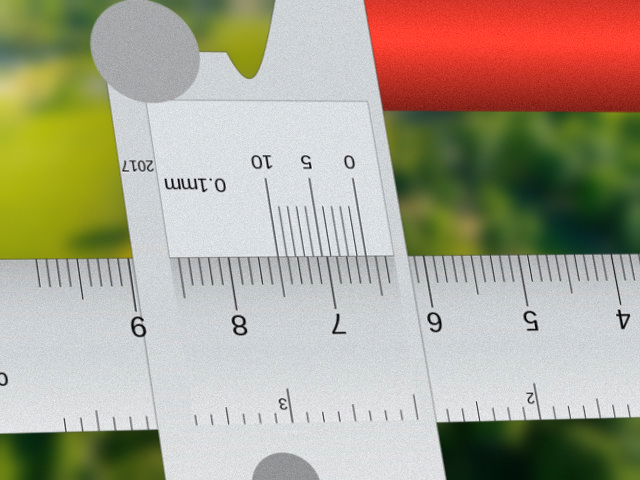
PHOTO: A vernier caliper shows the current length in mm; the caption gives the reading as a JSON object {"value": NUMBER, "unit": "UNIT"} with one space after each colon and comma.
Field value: {"value": 66.0, "unit": "mm"}
